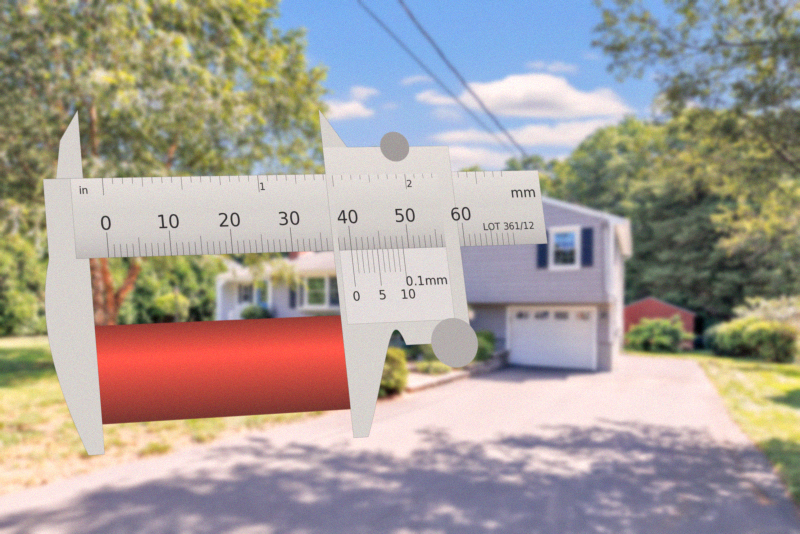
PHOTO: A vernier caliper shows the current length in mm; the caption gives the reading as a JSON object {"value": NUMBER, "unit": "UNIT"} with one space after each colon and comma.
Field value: {"value": 40.0, "unit": "mm"}
